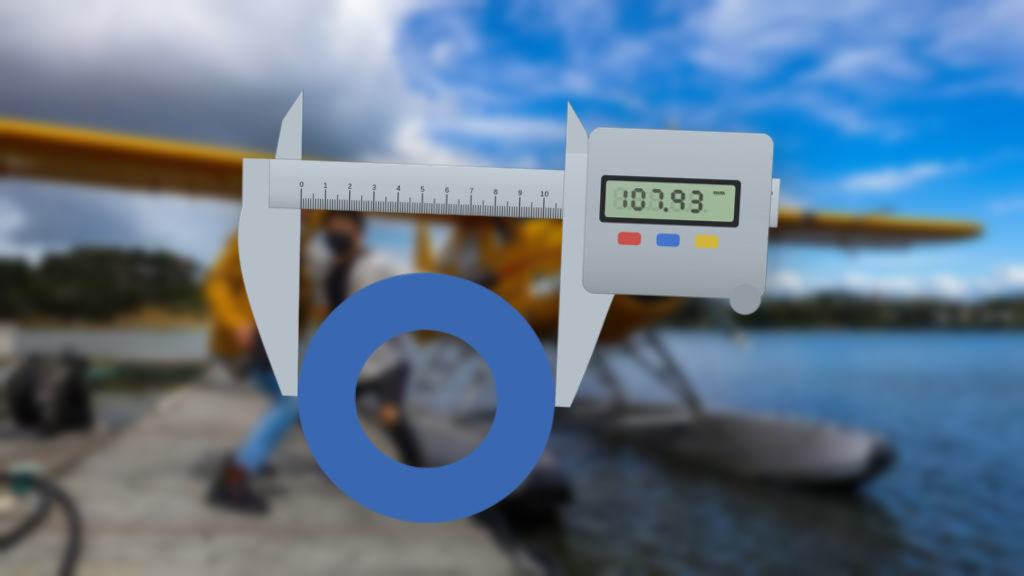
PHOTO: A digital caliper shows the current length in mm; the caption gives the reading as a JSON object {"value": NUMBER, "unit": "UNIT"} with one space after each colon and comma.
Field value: {"value": 107.93, "unit": "mm"}
